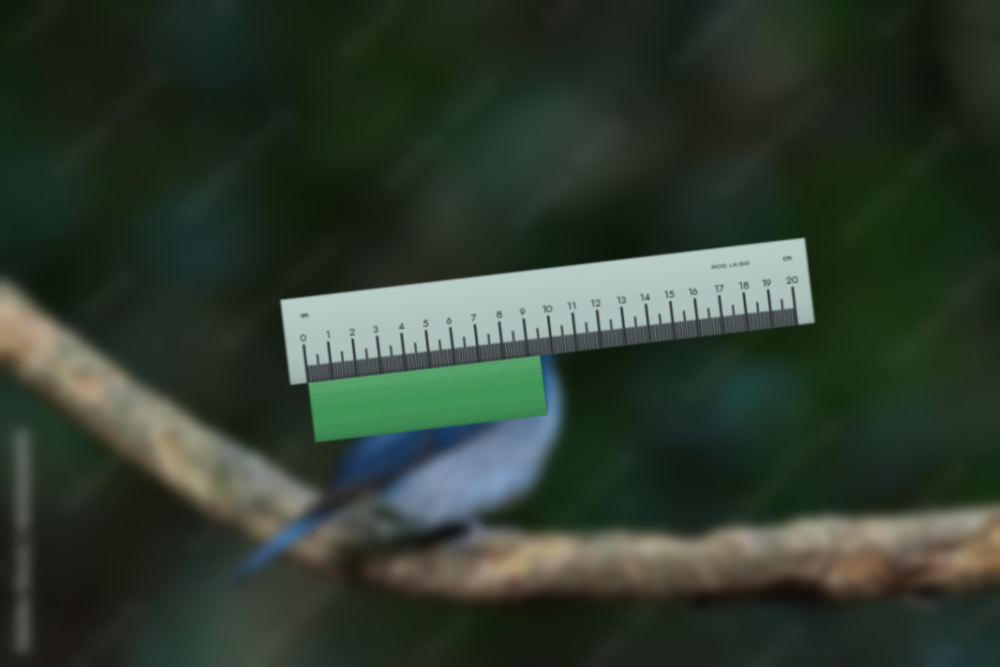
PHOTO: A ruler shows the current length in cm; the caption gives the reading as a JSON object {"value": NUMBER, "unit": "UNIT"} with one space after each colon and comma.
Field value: {"value": 9.5, "unit": "cm"}
